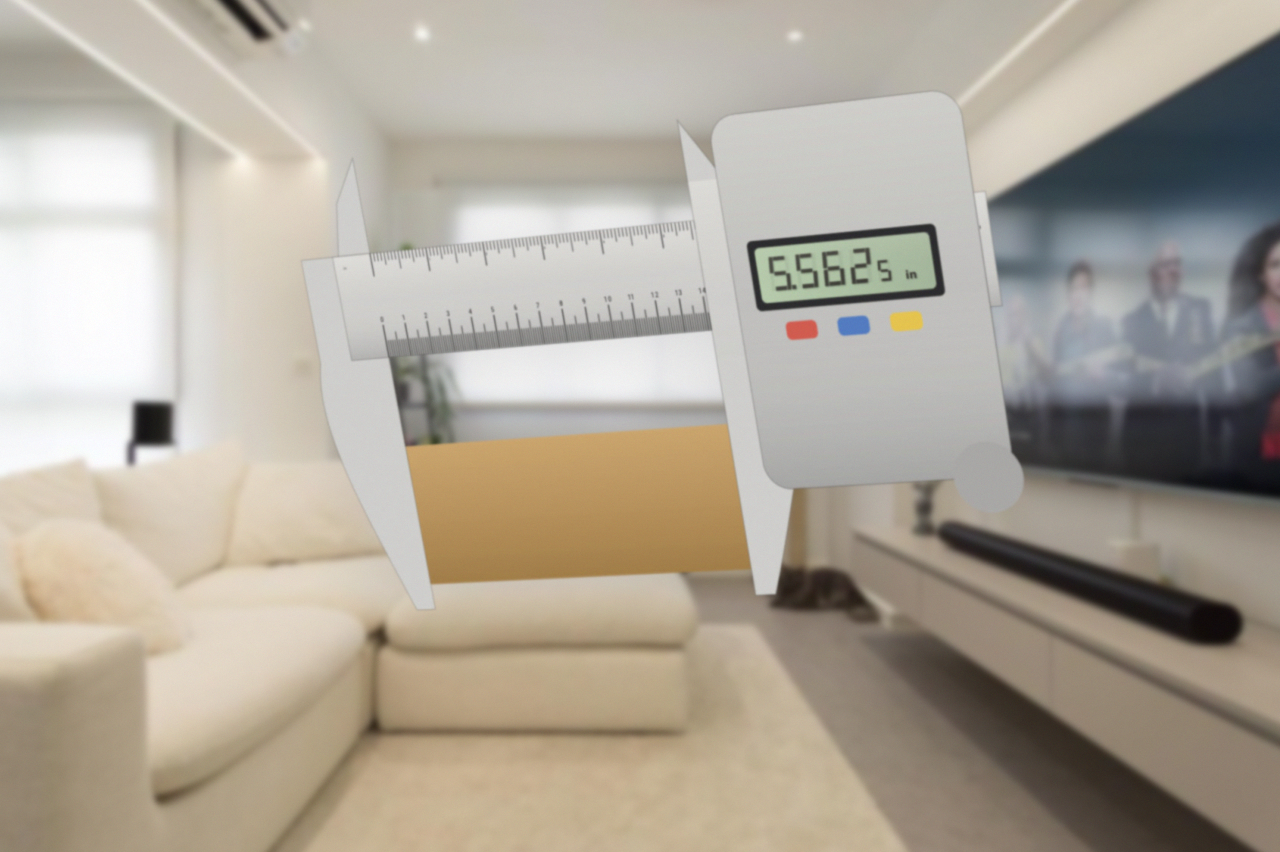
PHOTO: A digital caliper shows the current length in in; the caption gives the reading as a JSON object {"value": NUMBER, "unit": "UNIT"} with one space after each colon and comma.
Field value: {"value": 5.5625, "unit": "in"}
